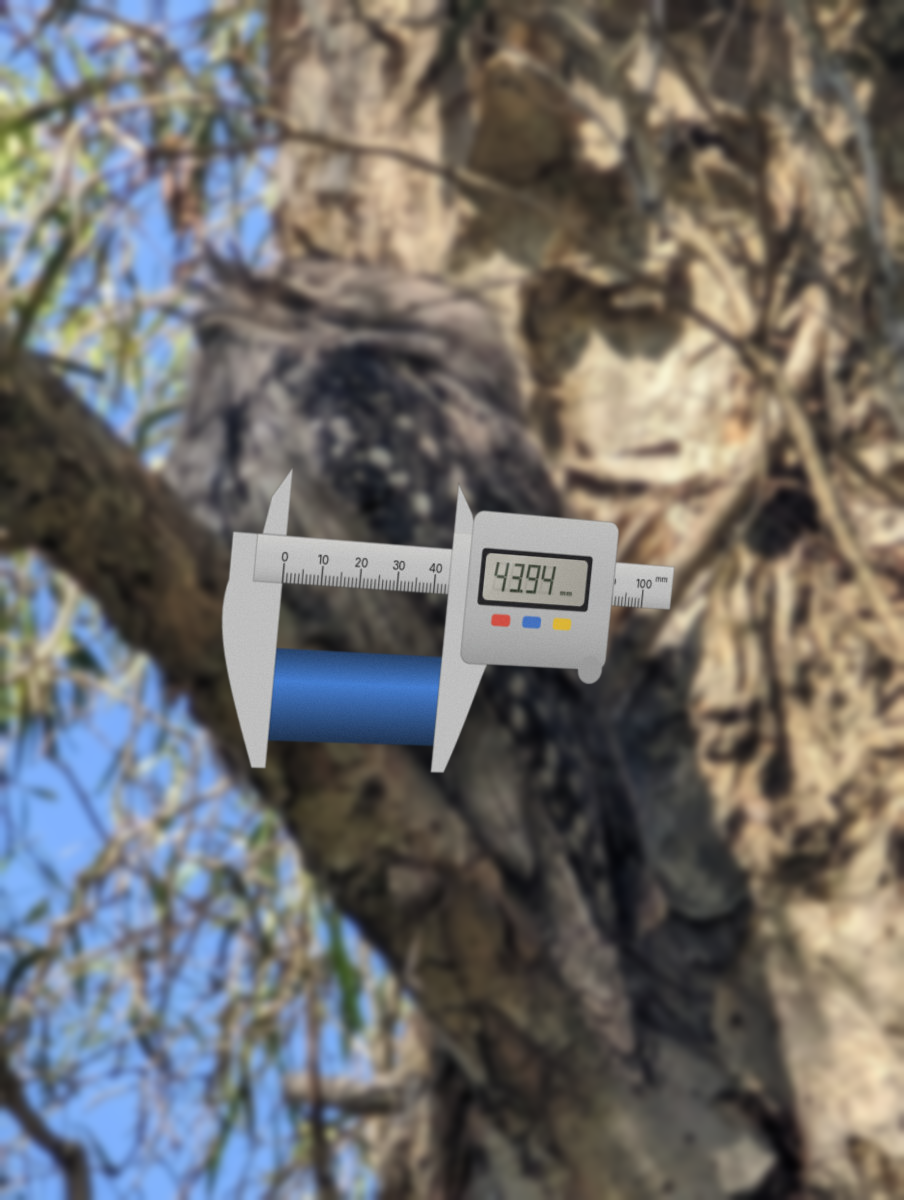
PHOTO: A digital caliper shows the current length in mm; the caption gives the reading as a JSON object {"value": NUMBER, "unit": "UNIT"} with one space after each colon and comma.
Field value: {"value": 43.94, "unit": "mm"}
